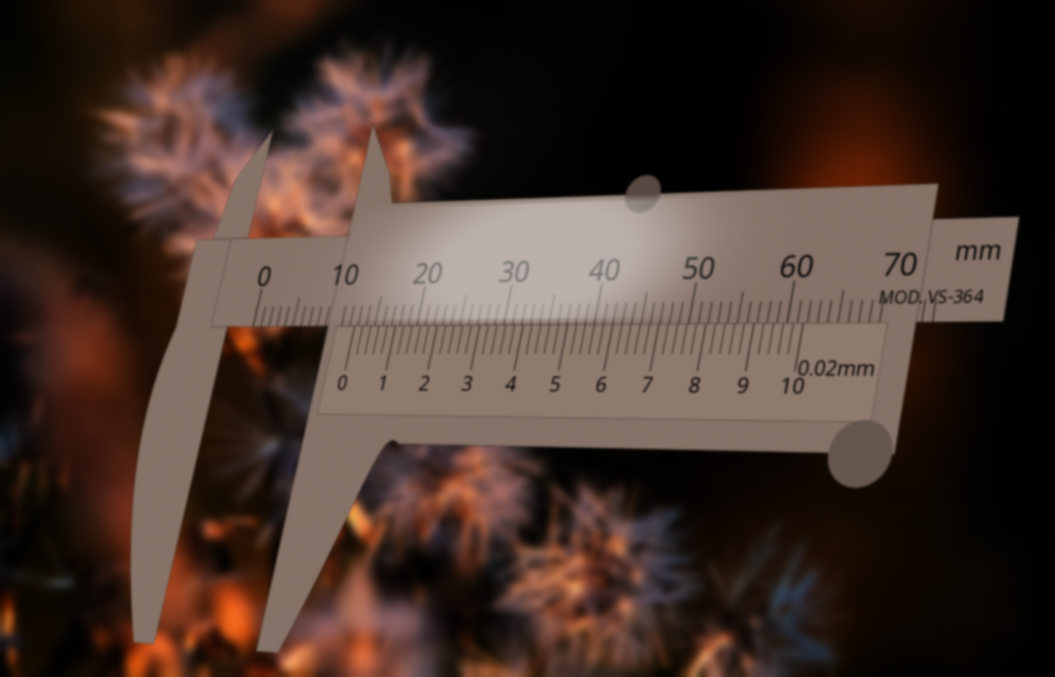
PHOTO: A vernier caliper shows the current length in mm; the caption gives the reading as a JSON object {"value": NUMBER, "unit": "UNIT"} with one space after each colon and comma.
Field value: {"value": 12.6, "unit": "mm"}
